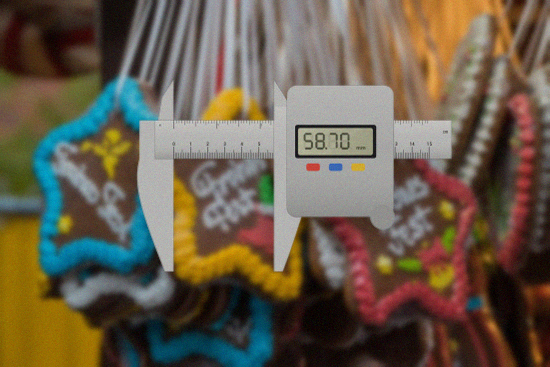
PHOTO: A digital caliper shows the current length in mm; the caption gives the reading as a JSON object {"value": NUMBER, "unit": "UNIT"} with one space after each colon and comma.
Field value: {"value": 58.70, "unit": "mm"}
